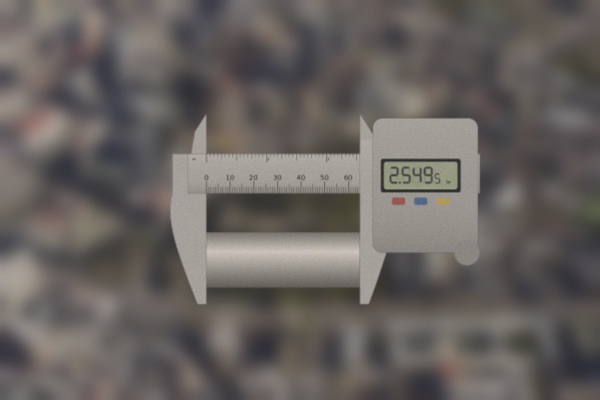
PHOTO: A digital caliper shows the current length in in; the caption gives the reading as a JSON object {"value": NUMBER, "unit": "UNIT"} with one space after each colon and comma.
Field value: {"value": 2.5495, "unit": "in"}
